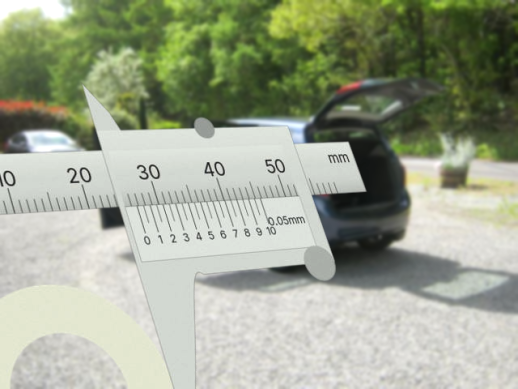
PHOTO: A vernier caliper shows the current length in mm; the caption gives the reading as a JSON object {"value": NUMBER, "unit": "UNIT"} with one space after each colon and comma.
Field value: {"value": 26.8, "unit": "mm"}
